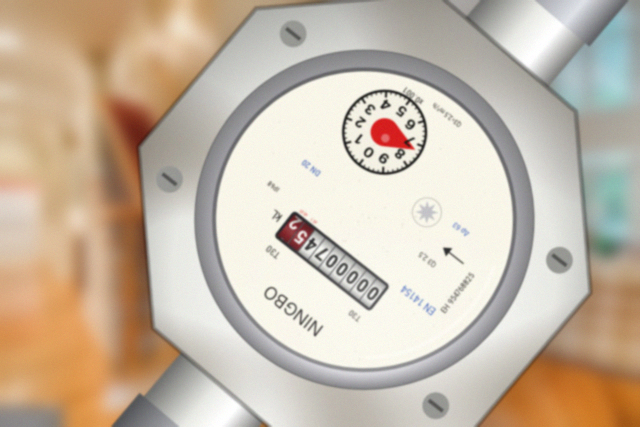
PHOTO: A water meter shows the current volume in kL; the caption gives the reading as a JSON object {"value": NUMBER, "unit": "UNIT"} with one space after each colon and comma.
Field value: {"value": 74.517, "unit": "kL"}
